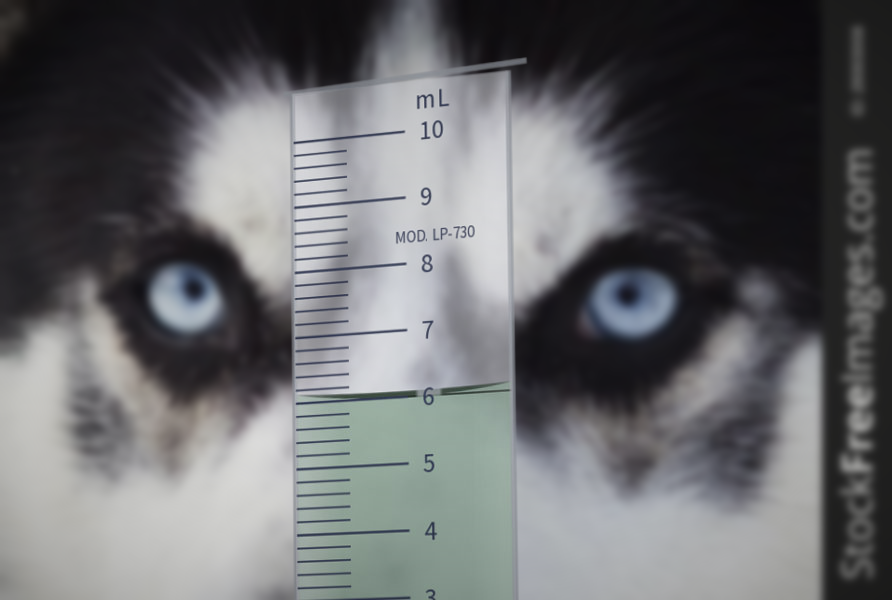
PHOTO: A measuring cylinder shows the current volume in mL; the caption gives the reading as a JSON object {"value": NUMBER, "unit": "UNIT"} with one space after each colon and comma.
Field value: {"value": 6, "unit": "mL"}
